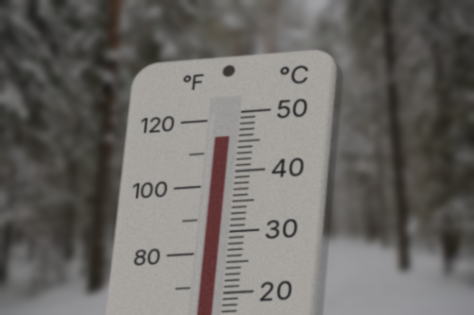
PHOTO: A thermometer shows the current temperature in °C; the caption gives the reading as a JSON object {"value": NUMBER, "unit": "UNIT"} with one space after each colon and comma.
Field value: {"value": 46, "unit": "°C"}
